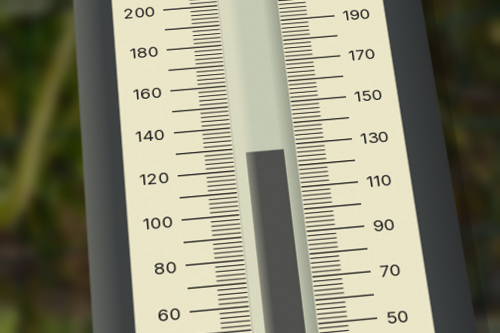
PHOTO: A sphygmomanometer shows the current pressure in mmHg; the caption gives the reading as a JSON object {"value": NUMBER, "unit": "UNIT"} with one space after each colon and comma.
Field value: {"value": 128, "unit": "mmHg"}
